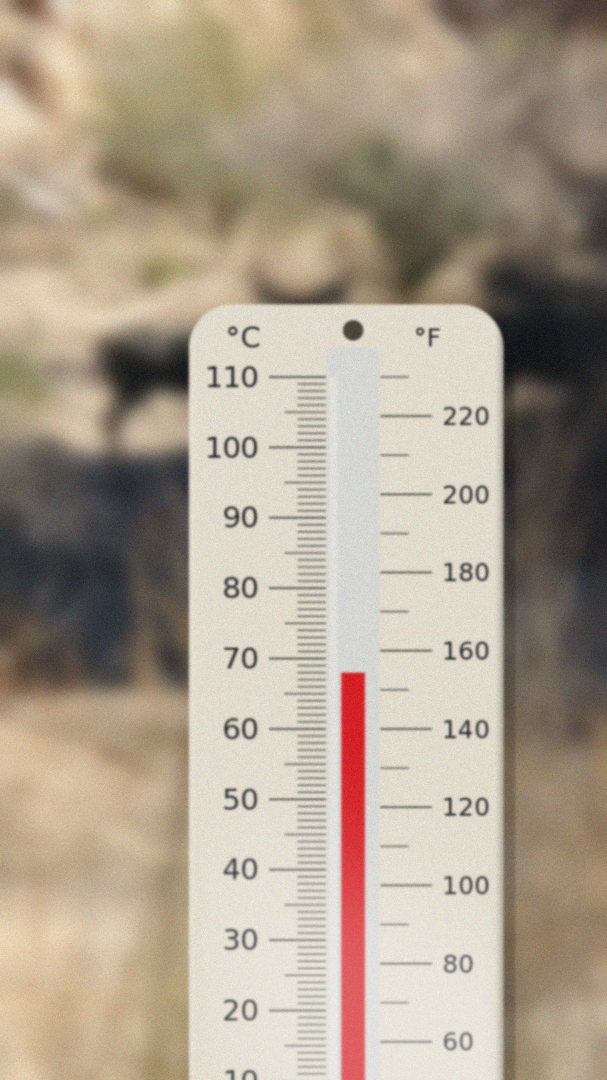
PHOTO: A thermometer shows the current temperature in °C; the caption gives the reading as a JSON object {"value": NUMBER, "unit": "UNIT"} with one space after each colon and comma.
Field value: {"value": 68, "unit": "°C"}
